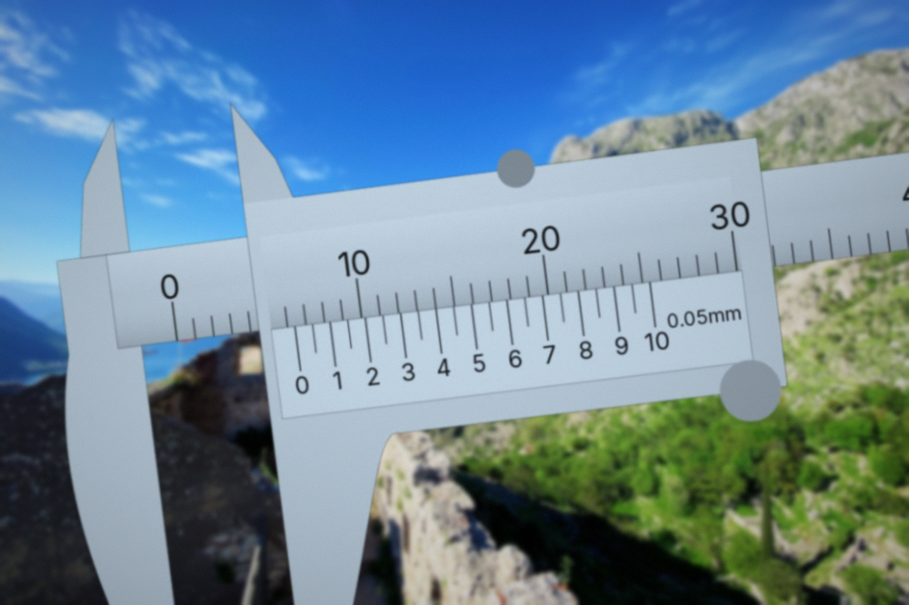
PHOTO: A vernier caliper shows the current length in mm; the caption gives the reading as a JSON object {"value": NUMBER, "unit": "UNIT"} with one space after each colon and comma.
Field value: {"value": 6.4, "unit": "mm"}
